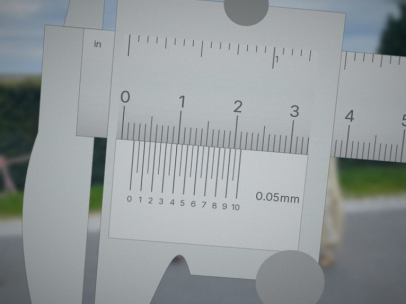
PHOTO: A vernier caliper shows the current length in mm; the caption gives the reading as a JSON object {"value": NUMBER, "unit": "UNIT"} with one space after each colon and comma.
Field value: {"value": 2.2, "unit": "mm"}
